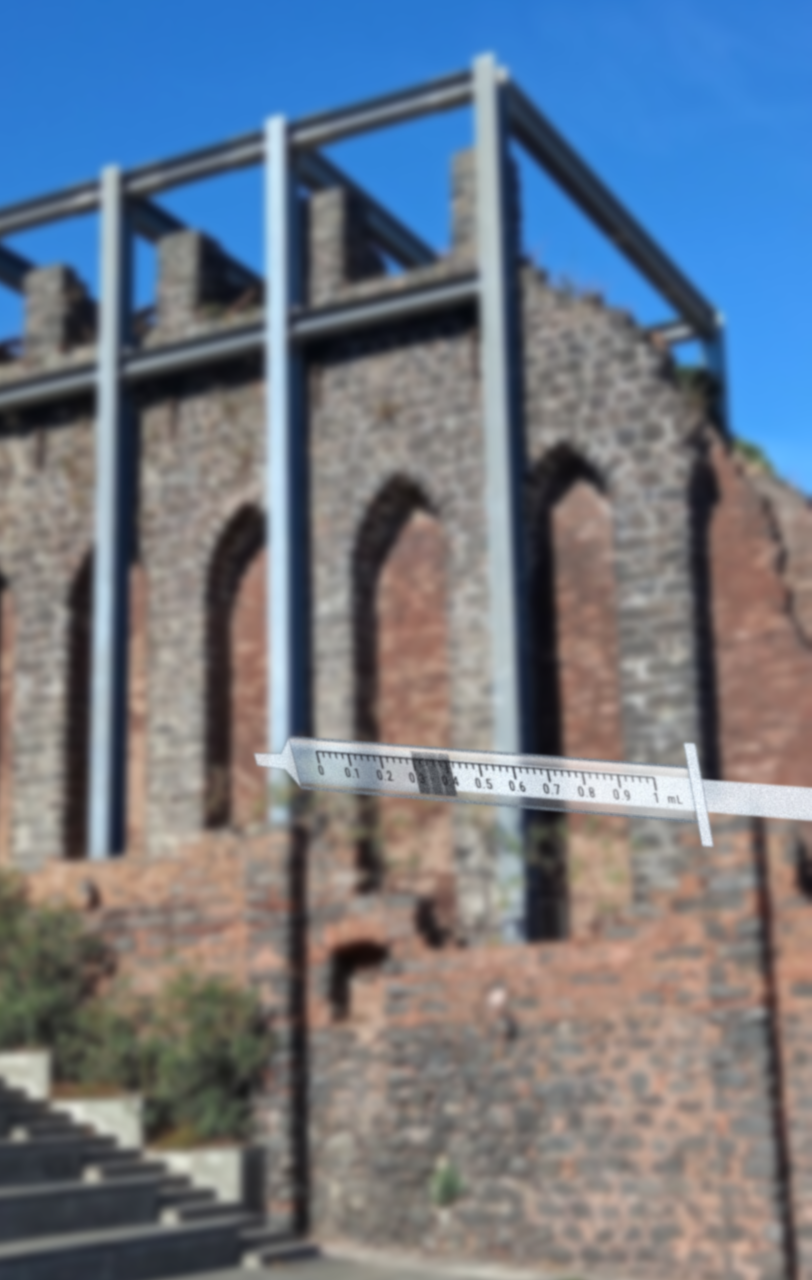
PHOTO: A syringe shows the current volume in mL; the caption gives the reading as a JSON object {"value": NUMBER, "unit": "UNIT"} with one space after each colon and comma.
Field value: {"value": 0.3, "unit": "mL"}
